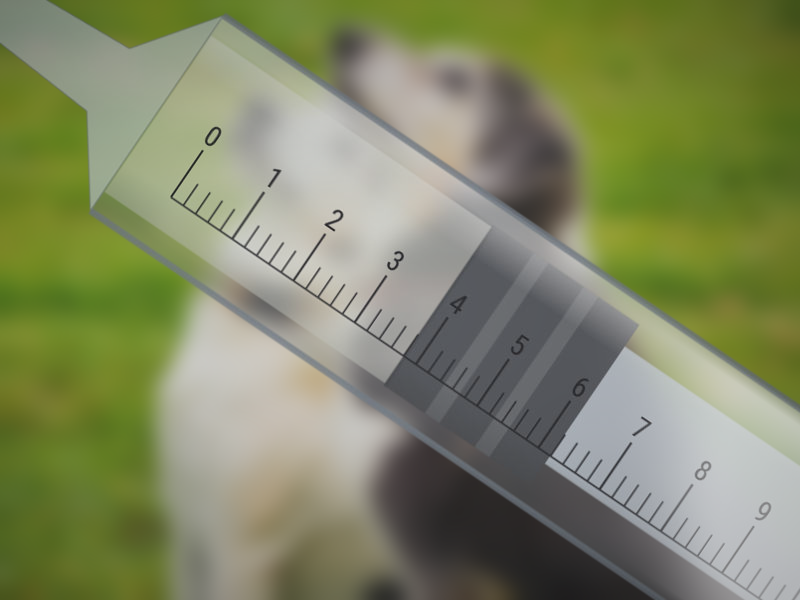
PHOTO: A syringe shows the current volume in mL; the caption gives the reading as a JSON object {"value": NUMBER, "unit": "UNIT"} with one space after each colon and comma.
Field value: {"value": 3.8, "unit": "mL"}
